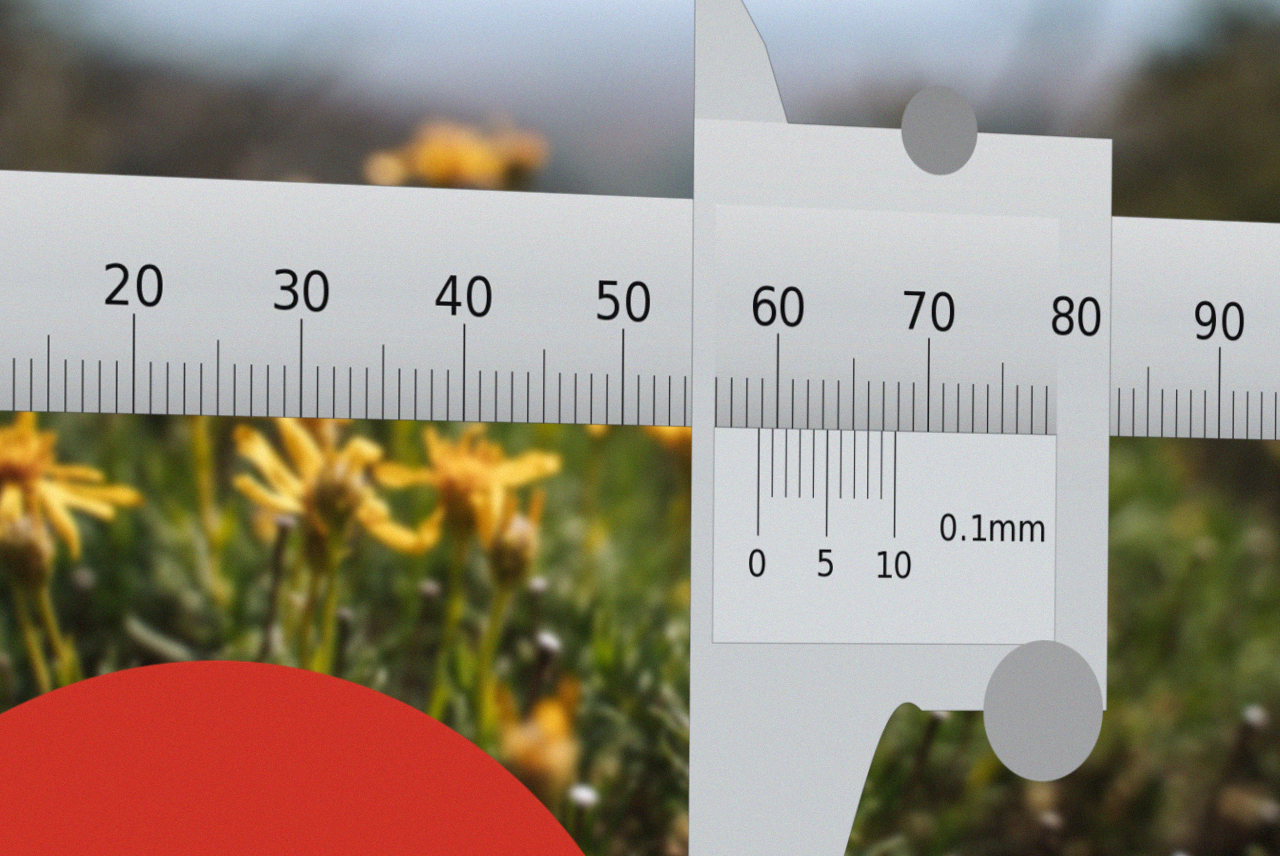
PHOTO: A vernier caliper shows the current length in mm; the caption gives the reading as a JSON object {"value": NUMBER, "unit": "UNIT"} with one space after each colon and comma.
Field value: {"value": 58.8, "unit": "mm"}
